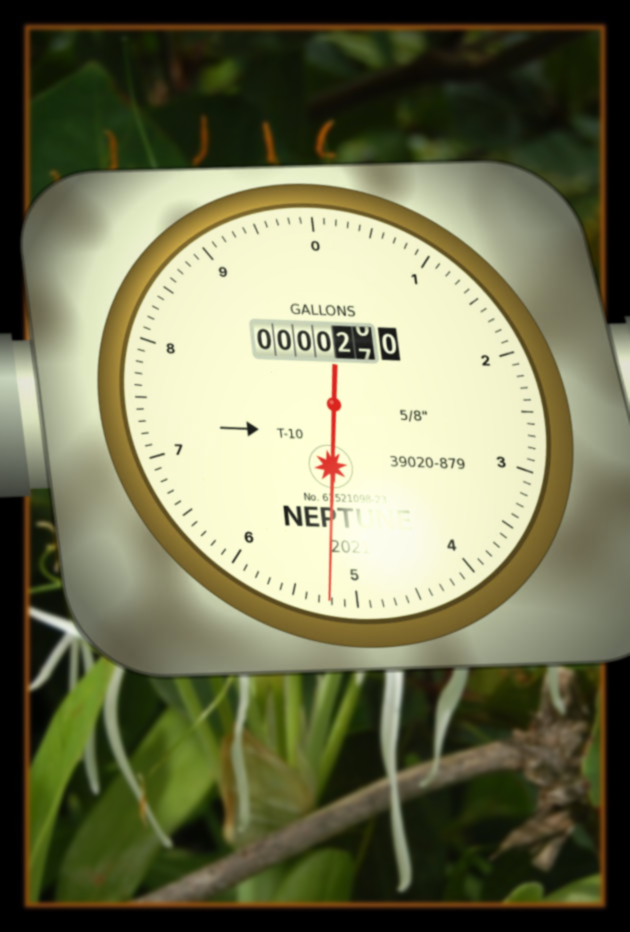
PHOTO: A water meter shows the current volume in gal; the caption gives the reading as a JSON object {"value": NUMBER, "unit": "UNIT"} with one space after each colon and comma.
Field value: {"value": 265.2, "unit": "gal"}
